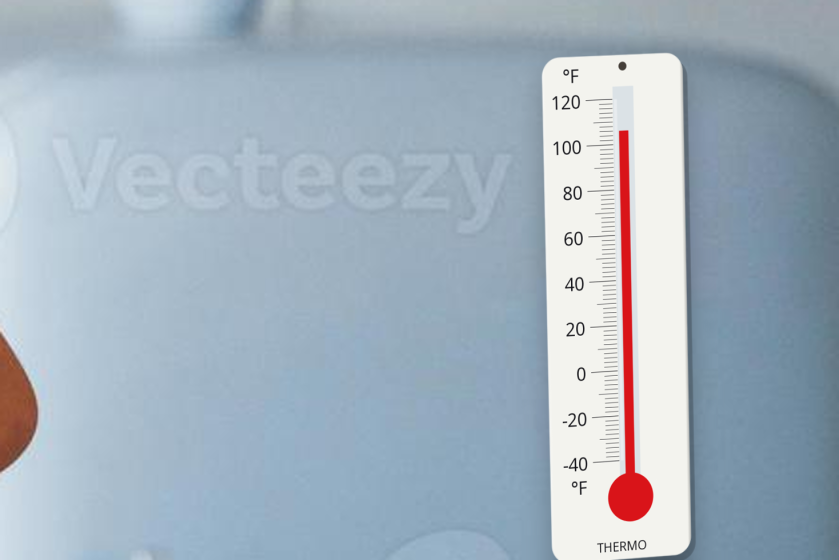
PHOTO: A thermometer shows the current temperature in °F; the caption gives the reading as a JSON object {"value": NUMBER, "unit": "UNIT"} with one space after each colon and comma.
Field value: {"value": 106, "unit": "°F"}
